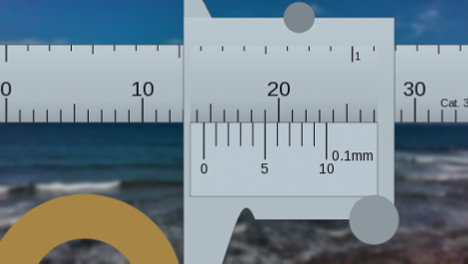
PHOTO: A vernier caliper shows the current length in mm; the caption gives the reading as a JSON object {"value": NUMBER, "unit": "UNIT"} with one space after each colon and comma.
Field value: {"value": 14.5, "unit": "mm"}
